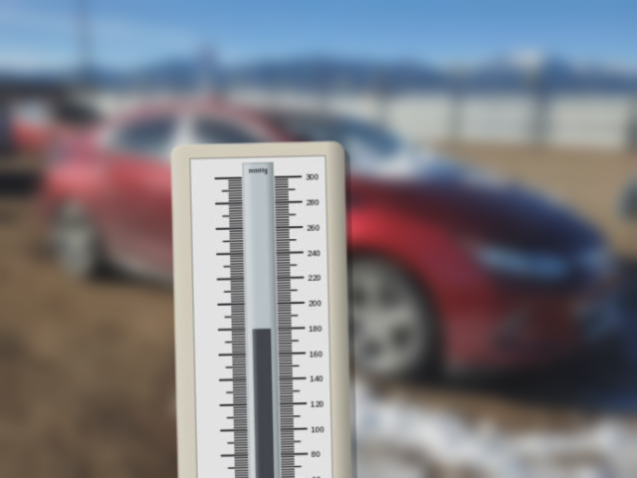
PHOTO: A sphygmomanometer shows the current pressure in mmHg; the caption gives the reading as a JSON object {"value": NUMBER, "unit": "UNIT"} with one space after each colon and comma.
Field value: {"value": 180, "unit": "mmHg"}
